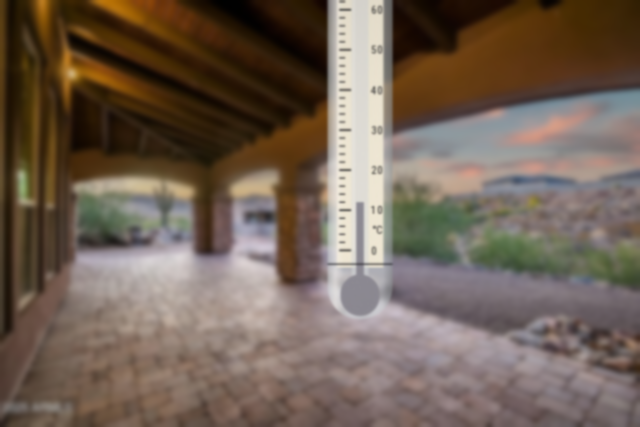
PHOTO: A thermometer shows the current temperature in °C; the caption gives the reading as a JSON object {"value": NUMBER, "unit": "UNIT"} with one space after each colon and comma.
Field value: {"value": 12, "unit": "°C"}
